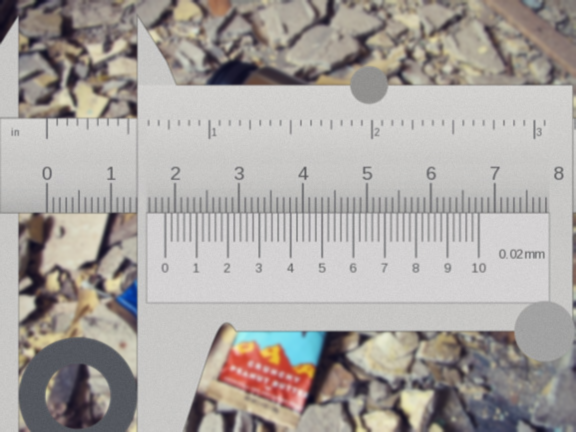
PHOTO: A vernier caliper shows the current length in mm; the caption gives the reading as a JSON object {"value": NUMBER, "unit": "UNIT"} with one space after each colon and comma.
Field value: {"value": 18.5, "unit": "mm"}
